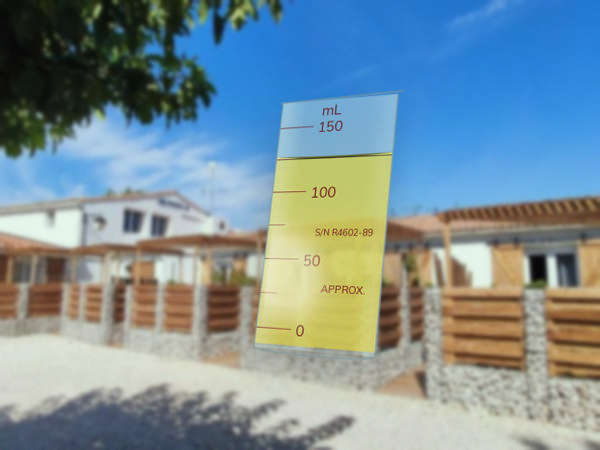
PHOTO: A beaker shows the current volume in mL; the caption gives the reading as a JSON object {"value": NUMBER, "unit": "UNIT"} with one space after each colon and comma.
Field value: {"value": 125, "unit": "mL"}
